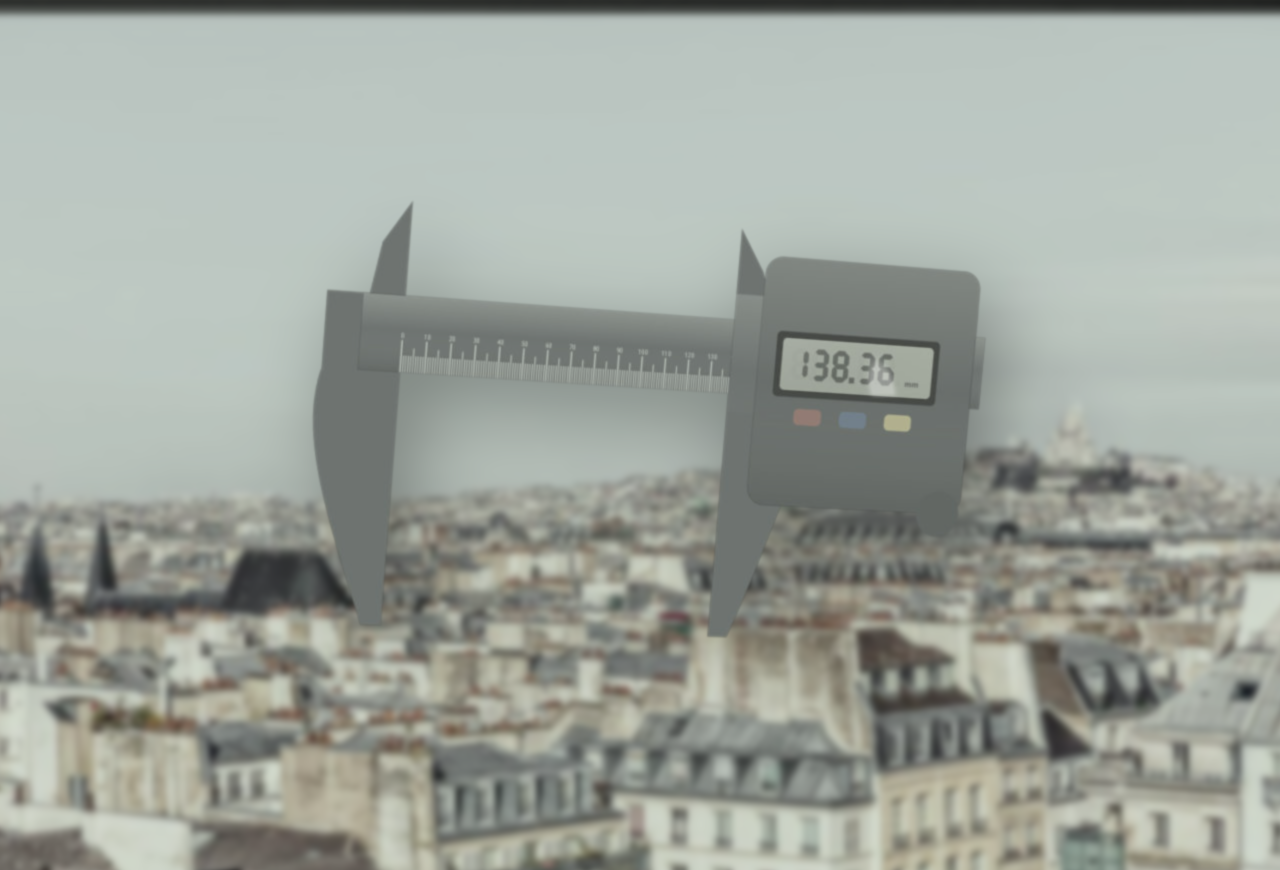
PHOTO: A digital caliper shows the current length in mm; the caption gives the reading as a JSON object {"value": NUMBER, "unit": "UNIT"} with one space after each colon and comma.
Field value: {"value": 138.36, "unit": "mm"}
